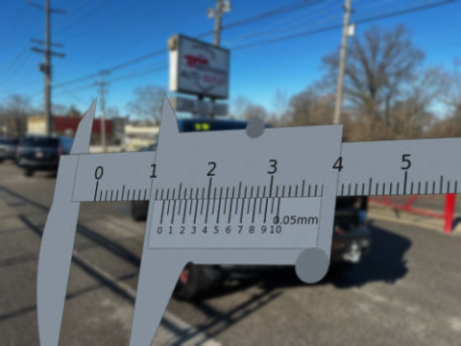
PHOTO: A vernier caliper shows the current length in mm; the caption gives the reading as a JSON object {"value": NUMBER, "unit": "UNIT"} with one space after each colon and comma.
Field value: {"value": 12.5, "unit": "mm"}
